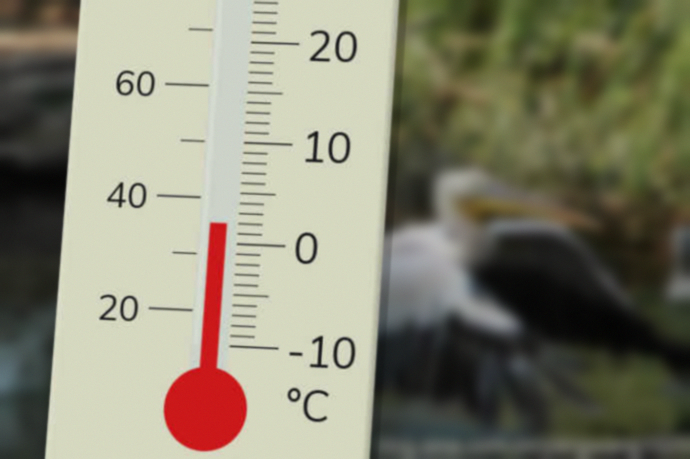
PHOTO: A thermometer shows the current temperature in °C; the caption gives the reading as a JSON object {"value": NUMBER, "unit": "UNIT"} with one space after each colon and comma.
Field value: {"value": 2, "unit": "°C"}
